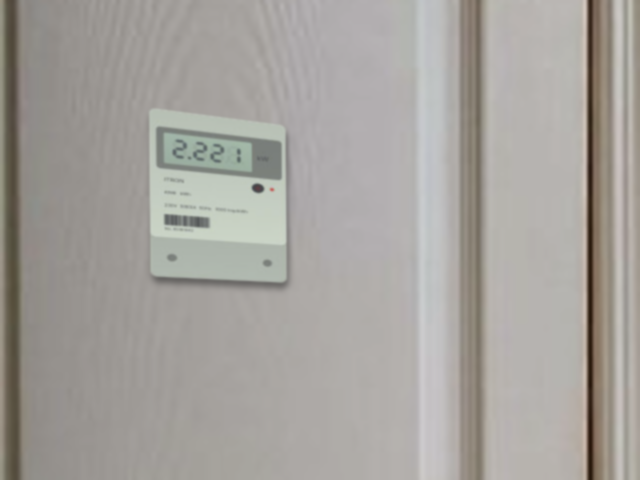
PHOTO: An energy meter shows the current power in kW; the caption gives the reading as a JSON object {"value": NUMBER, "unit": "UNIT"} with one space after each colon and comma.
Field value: {"value": 2.221, "unit": "kW"}
